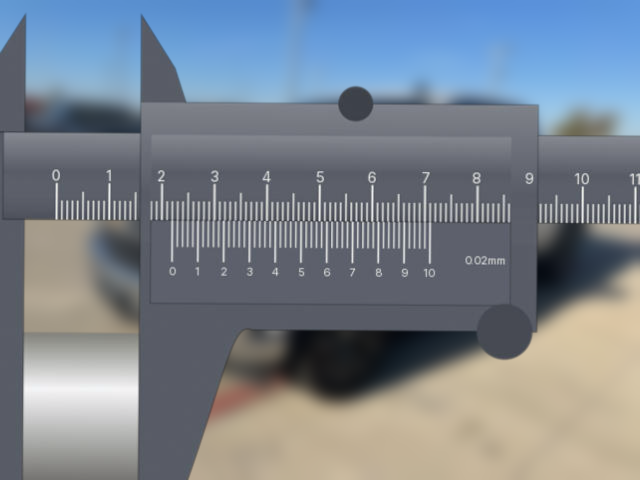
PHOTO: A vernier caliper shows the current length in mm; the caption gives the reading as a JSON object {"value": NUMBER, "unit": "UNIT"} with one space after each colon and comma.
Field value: {"value": 22.0, "unit": "mm"}
